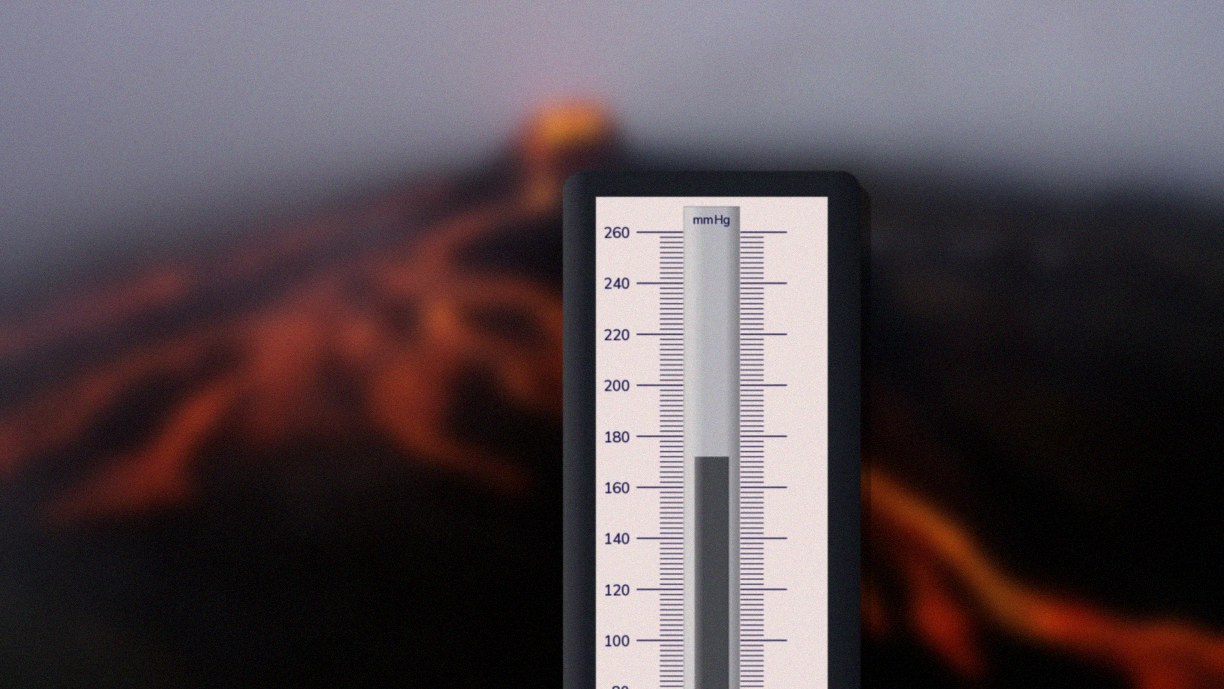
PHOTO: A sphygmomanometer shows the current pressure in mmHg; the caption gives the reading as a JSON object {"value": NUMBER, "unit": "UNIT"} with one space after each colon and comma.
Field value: {"value": 172, "unit": "mmHg"}
